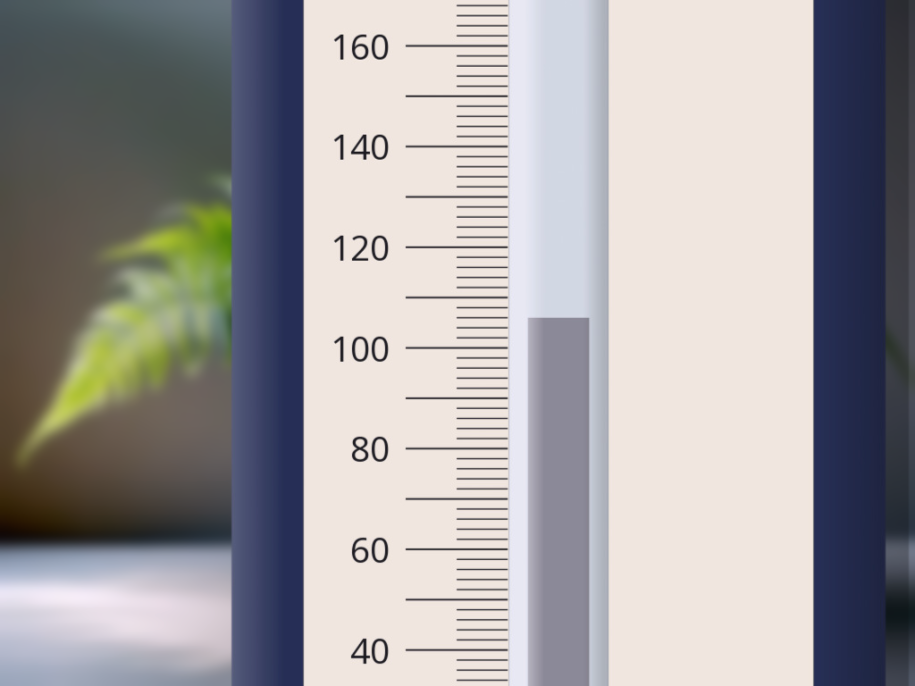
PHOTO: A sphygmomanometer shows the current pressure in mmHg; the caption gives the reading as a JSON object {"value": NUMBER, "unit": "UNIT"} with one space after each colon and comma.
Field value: {"value": 106, "unit": "mmHg"}
